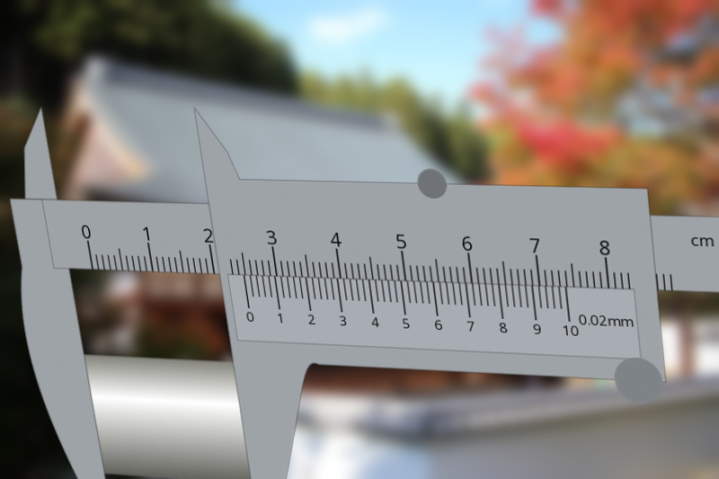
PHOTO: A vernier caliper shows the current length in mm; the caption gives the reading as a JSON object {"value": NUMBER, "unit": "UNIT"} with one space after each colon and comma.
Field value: {"value": 24.8, "unit": "mm"}
